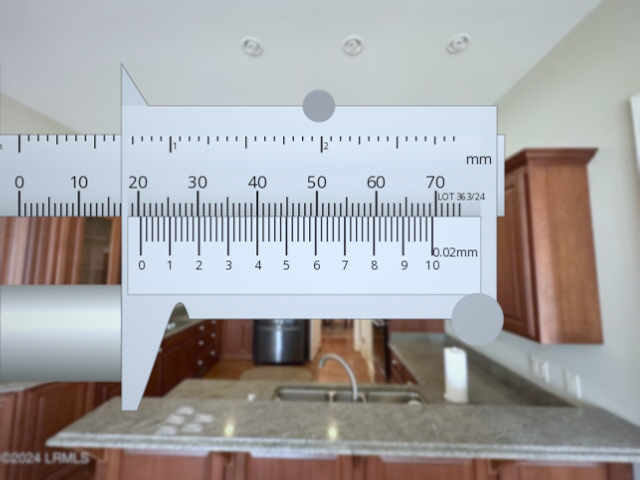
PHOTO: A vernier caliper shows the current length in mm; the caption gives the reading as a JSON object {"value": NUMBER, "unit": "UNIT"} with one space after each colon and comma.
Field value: {"value": 20.4, "unit": "mm"}
